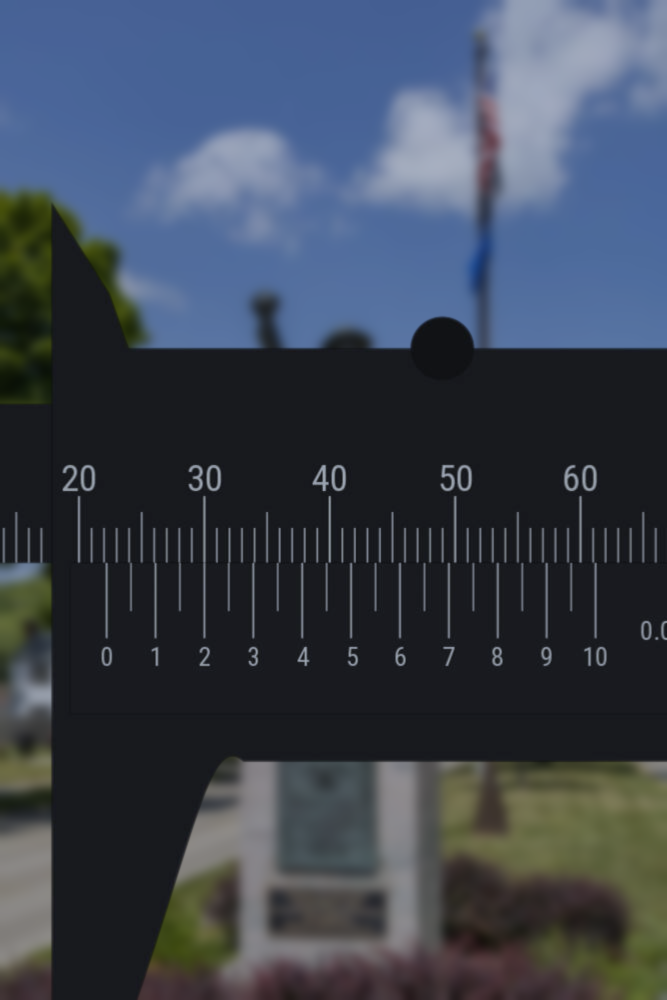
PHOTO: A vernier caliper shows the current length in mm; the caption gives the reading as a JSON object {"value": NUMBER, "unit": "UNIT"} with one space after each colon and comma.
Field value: {"value": 22.2, "unit": "mm"}
